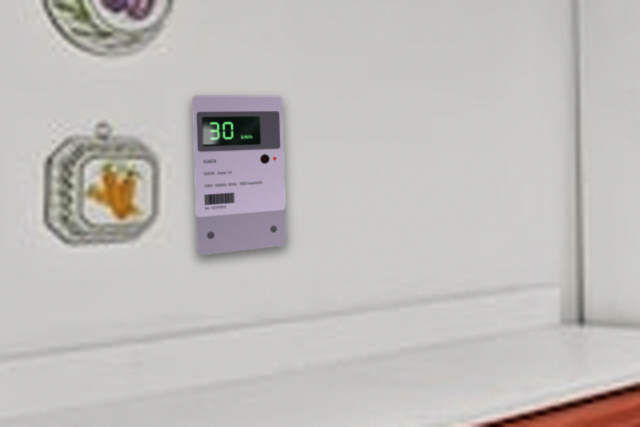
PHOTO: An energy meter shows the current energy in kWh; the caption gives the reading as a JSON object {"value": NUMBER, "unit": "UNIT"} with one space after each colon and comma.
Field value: {"value": 30, "unit": "kWh"}
